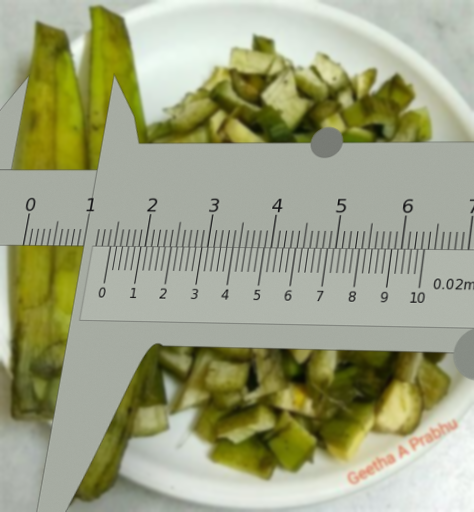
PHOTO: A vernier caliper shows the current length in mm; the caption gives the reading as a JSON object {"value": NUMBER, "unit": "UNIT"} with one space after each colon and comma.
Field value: {"value": 14.4, "unit": "mm"}
